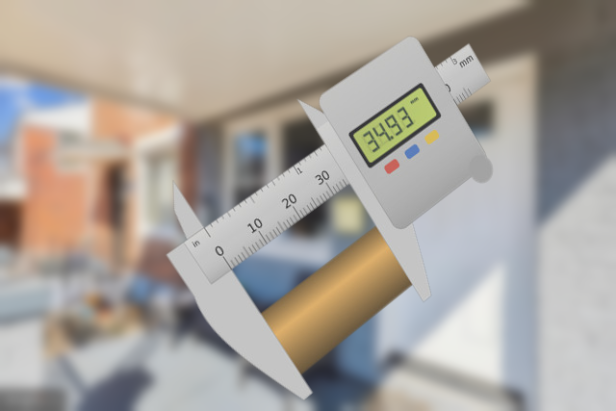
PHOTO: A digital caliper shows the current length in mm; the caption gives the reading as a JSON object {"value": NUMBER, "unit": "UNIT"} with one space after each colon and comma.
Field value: {"value": 34.93, "unit": "mm"}
